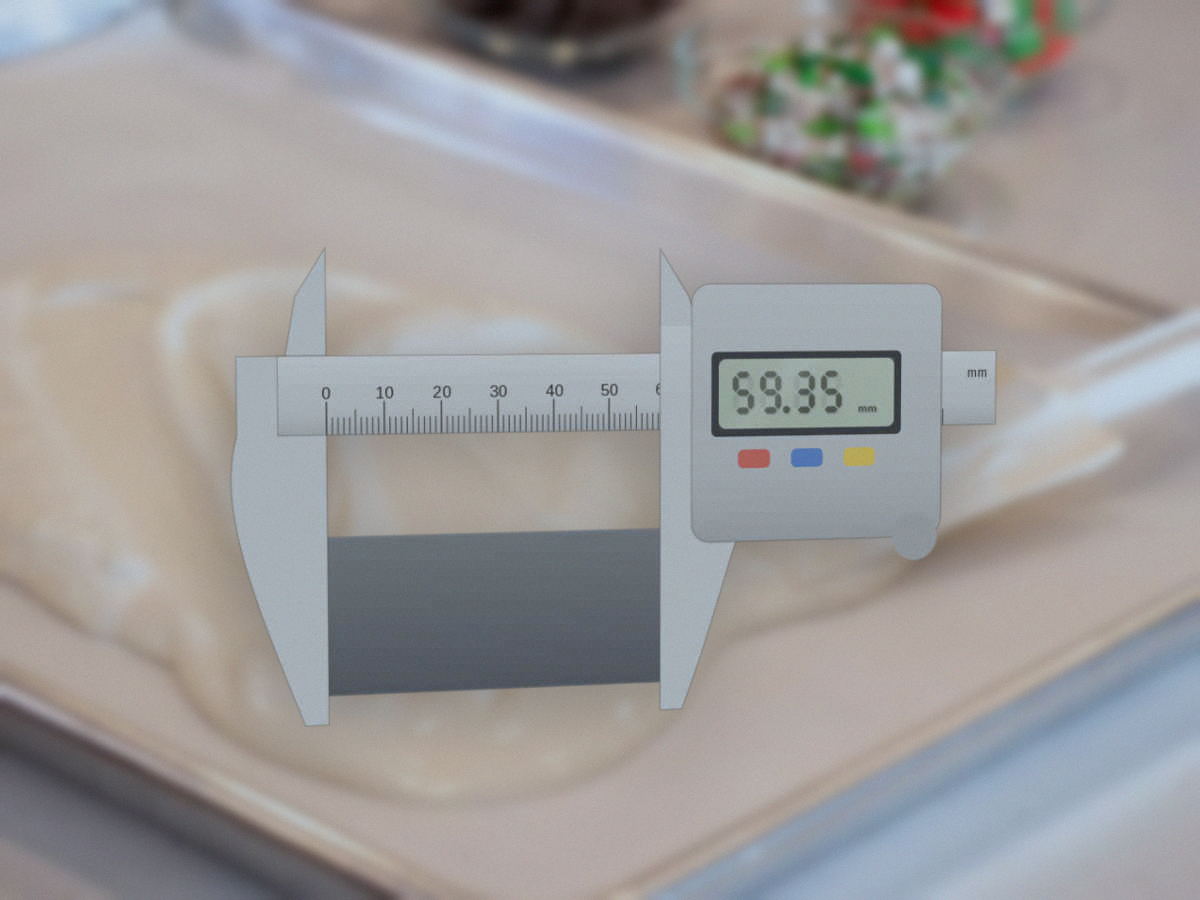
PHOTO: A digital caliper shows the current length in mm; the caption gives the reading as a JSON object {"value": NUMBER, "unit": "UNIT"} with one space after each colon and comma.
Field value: {"value": 59.35, "unit": "mm"}
